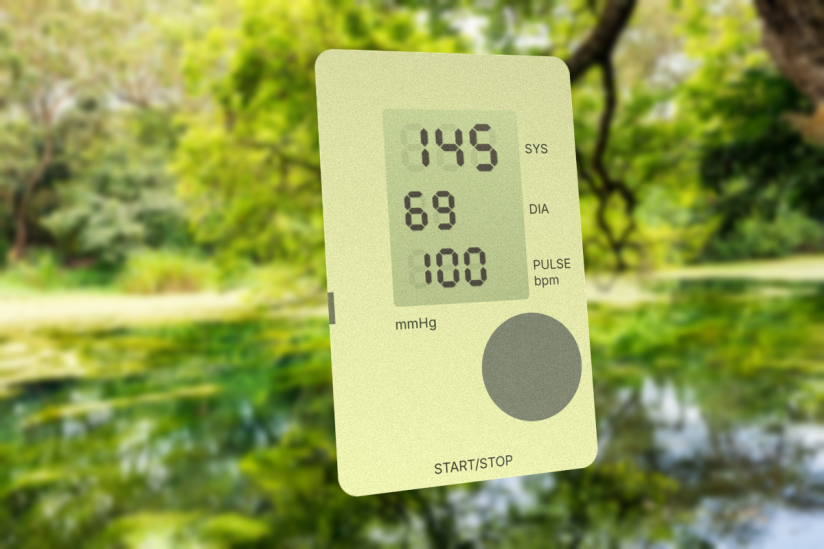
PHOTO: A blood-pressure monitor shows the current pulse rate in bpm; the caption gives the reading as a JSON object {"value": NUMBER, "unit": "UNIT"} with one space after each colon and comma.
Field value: {"value": 100, "unit": "bpm"}
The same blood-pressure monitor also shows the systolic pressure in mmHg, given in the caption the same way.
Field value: {"value": 145, "unit": "mmHg"}
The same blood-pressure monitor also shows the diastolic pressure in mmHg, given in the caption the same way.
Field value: {"value": 69, "unit": "mmHg"}
